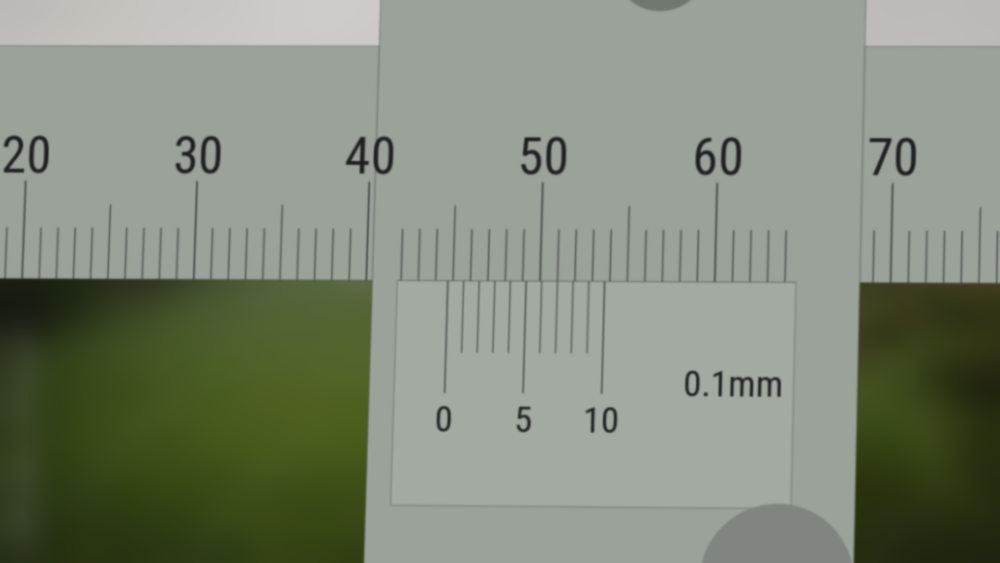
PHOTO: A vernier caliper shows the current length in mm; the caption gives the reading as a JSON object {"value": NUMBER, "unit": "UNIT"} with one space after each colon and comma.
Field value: {"value": 44.7, "unit": "mm"}
